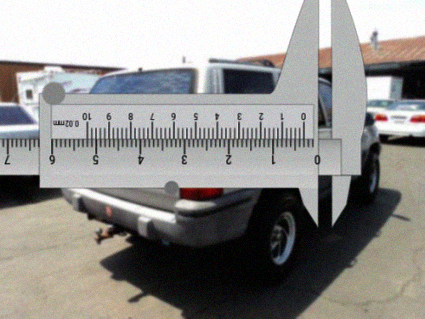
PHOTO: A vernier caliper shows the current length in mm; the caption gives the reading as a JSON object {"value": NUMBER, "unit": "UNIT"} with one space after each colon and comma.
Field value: {"value": 3.0, "unit": "mm"}
